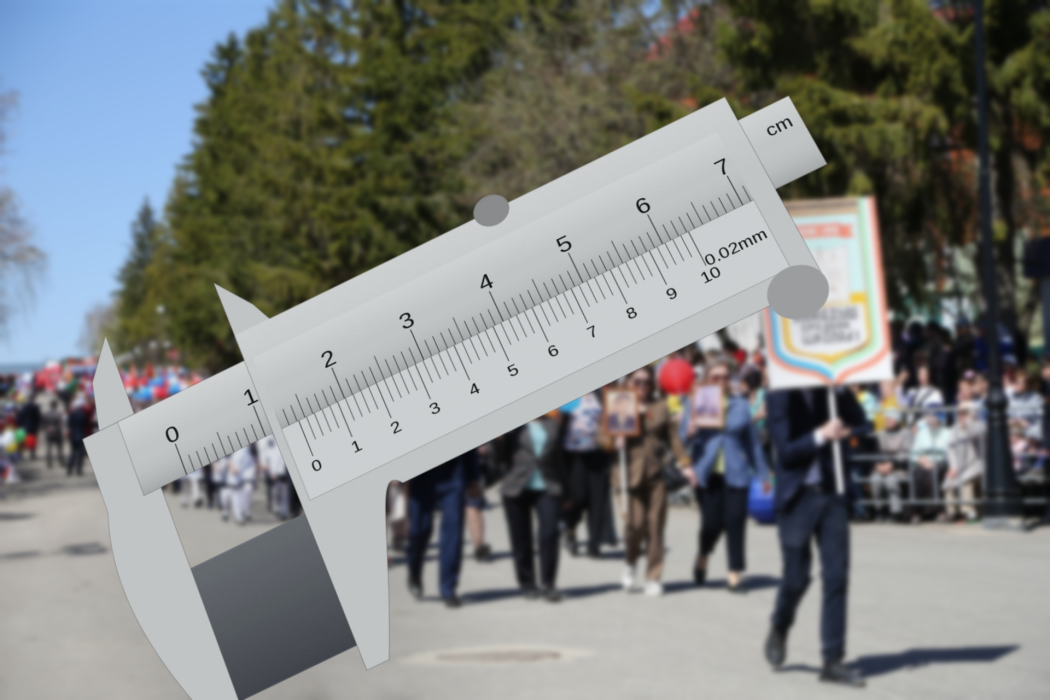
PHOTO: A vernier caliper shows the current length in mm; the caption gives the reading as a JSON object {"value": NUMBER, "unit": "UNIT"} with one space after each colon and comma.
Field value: {"value": 14.2, "unit": "mm"}
